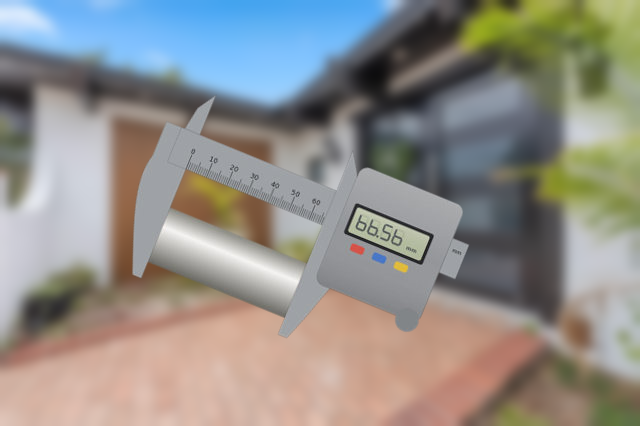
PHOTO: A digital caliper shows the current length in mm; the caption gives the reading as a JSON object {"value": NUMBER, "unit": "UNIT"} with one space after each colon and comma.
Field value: {"value": 66.56, "unit": "mm"}
